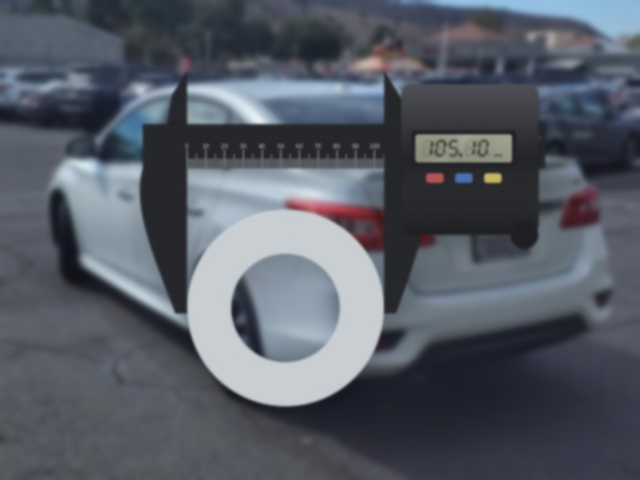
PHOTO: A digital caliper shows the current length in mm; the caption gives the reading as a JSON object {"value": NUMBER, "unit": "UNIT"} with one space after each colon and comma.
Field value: {"value": 105.10, "unit": "mm"}
